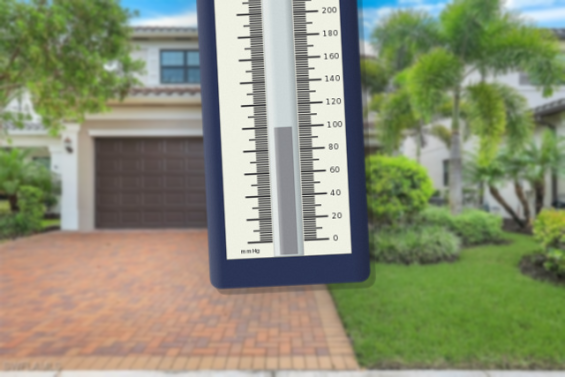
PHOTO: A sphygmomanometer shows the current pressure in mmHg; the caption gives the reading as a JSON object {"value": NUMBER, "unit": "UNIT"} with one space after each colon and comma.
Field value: {"value": 100, "unit": "mmHg"}
